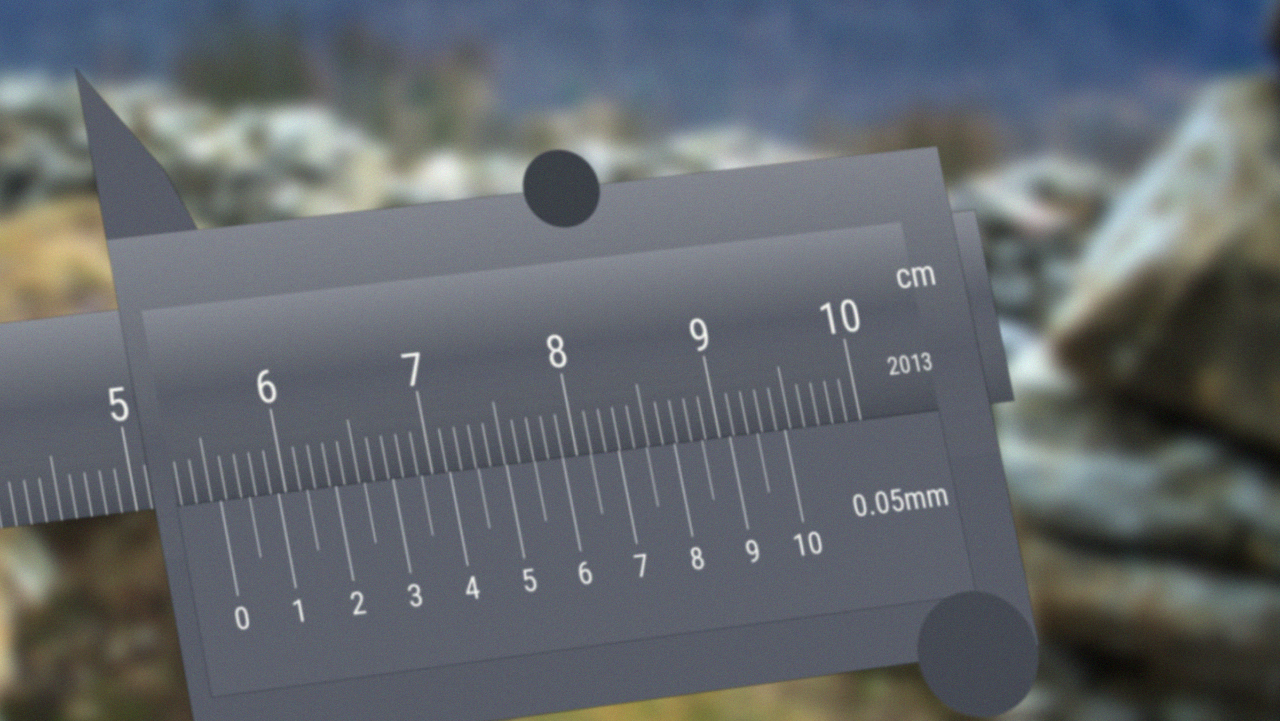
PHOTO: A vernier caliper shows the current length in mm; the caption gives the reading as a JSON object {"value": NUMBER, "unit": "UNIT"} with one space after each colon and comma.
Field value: {"value": 55.6, "unit": "mm"}
